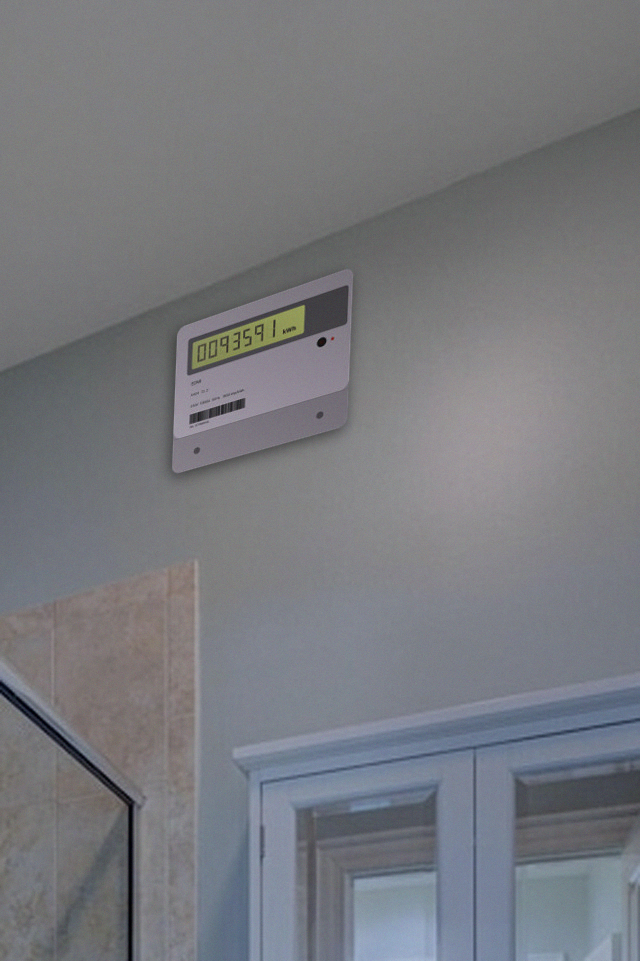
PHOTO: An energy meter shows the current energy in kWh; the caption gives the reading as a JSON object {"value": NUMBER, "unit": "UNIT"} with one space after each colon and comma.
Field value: {"value": 93591, "unit": "kWh"}
